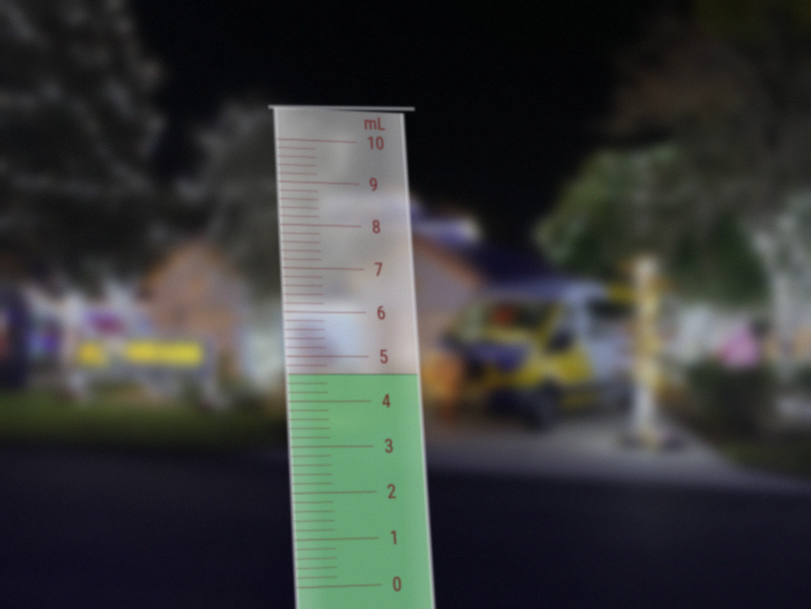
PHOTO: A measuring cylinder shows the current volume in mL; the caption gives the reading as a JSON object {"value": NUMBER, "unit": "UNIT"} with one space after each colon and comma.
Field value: {"value": 4.6, "unit": "mL"}
